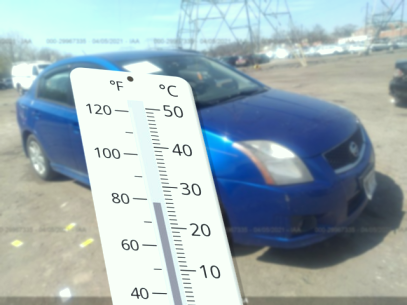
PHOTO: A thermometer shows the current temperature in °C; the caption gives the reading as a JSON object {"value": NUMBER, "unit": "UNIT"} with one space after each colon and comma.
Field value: {"value": 26, "unit": "°C"}
